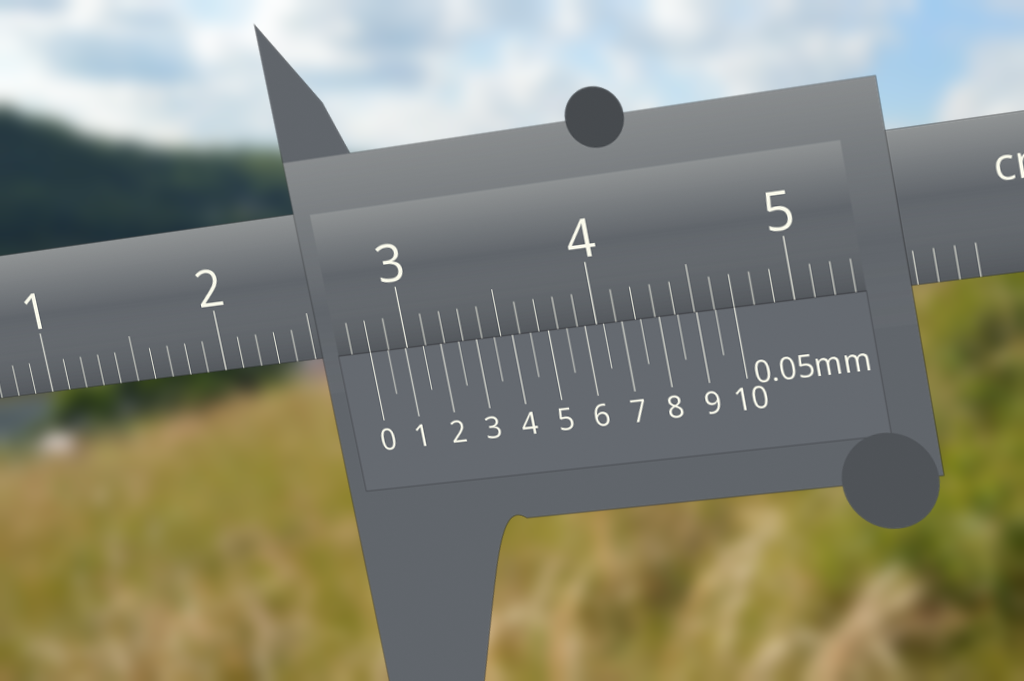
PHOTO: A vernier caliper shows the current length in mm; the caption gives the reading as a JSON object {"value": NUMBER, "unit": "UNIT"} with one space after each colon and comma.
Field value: {"value": 28.0, "unit": "mm"}
